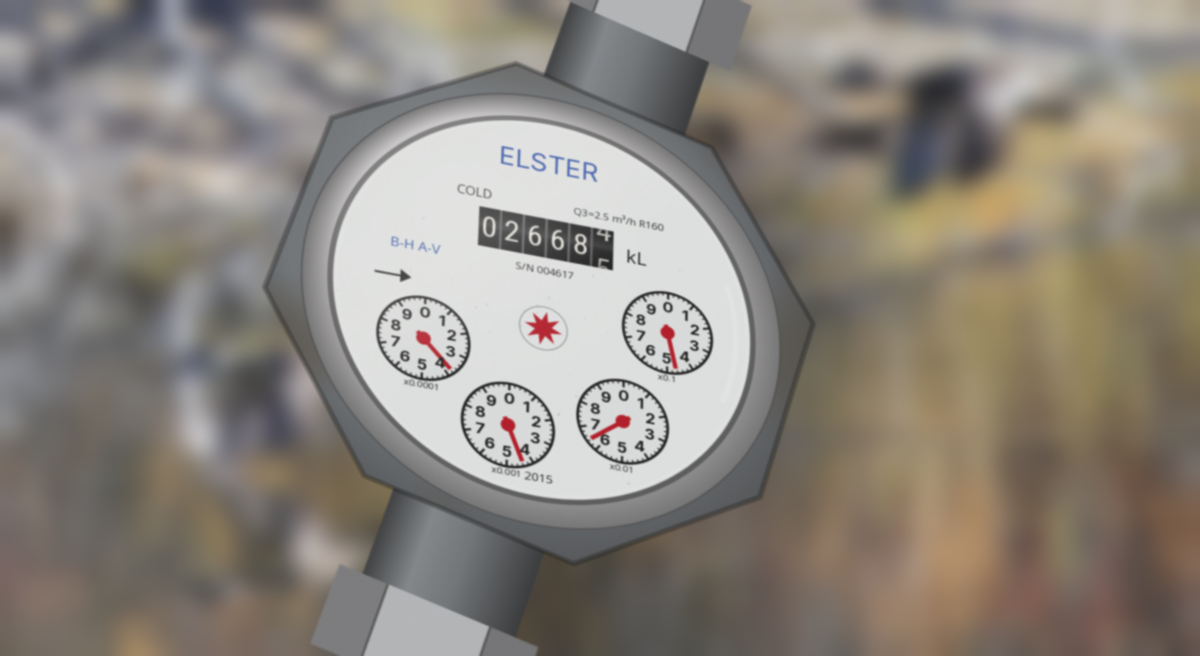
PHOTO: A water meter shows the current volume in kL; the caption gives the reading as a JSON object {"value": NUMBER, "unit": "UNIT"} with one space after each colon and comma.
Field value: {"value": 26684.4643, "unit": "kL"}
